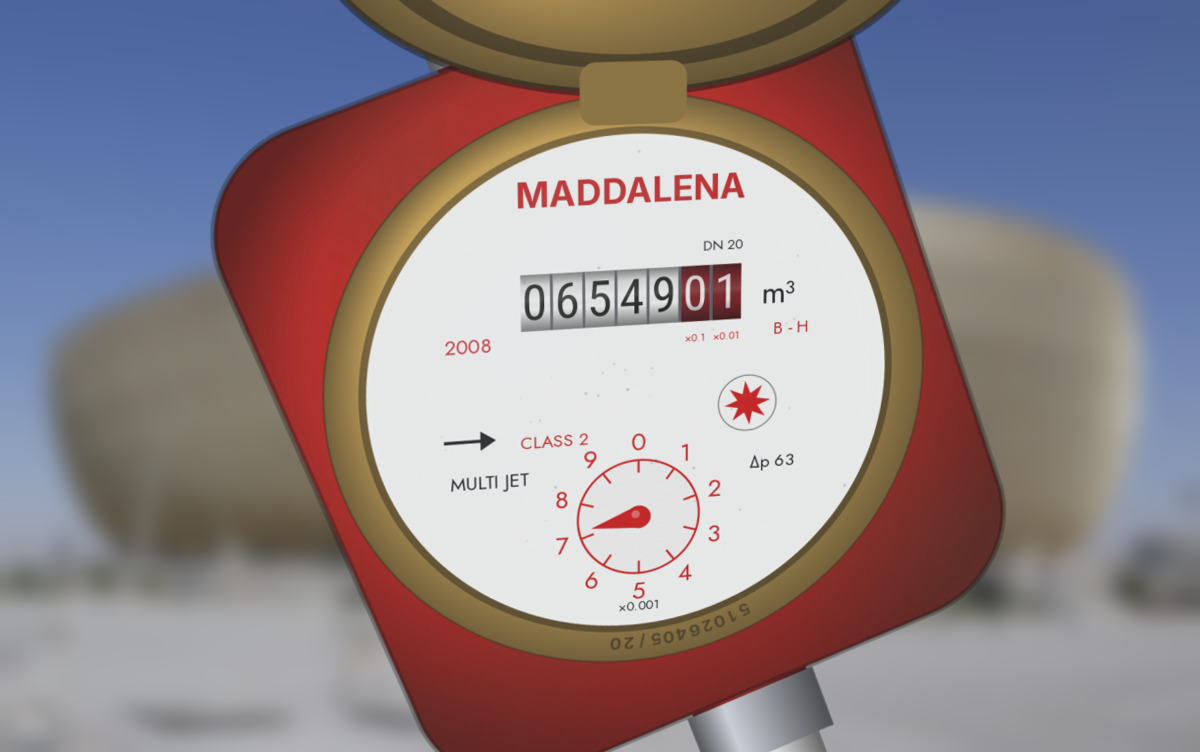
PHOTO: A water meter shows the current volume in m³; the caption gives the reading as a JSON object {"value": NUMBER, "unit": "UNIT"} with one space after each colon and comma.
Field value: {"value": 6549.017, "unit": "m³"}
